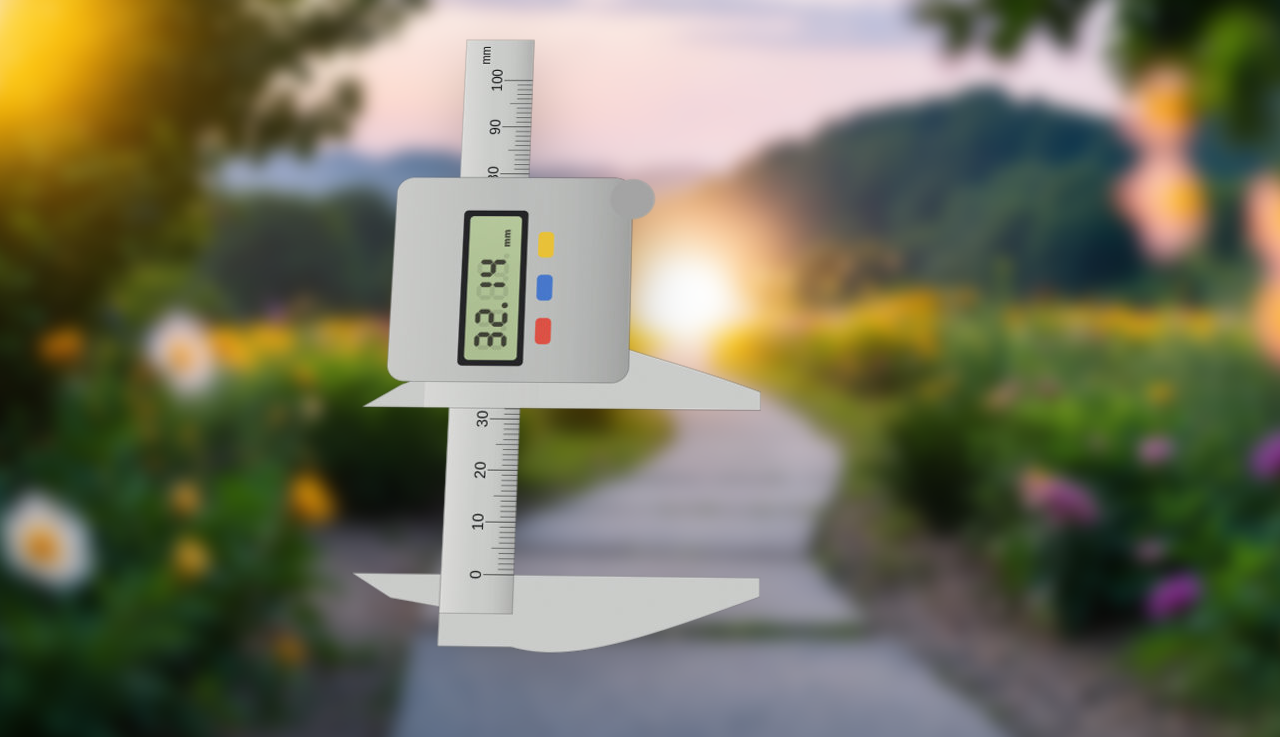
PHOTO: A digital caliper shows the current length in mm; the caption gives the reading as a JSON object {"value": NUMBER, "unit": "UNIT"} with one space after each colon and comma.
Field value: {"value": 32.14, "unit": "mm"}
